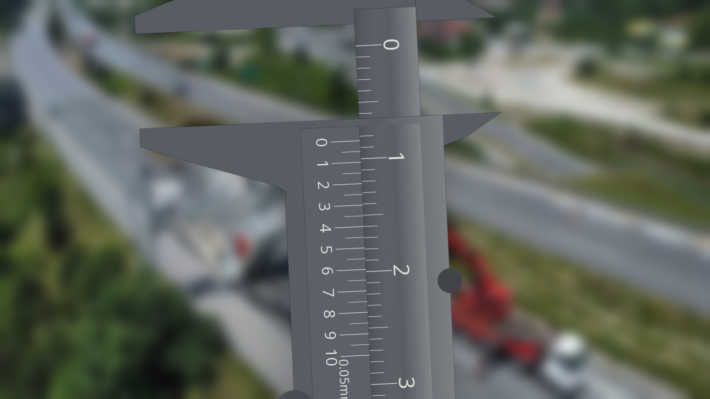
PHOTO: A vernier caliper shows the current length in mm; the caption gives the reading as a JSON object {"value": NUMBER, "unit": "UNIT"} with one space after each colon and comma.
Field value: {"value": 8.4, "unit": "mm"}
